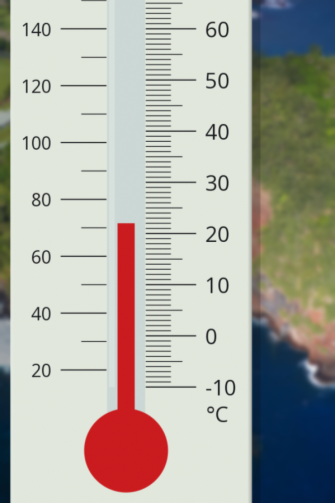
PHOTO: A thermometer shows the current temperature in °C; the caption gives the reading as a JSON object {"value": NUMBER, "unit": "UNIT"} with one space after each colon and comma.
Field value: {"value": 22, "unit": "°C"}
